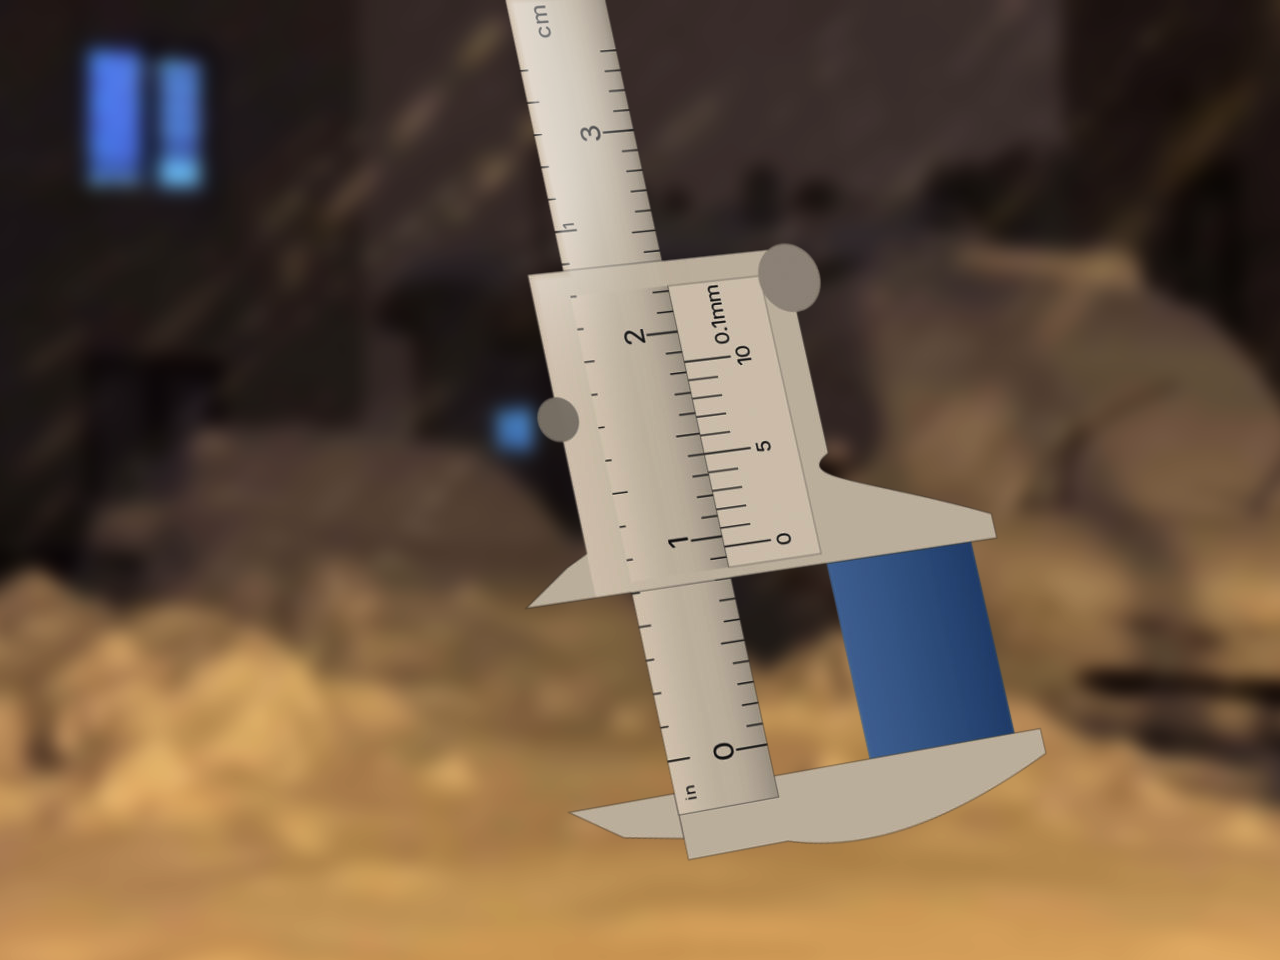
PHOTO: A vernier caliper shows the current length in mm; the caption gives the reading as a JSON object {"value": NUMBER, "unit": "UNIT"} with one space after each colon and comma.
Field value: {"value": 9.5, "unit": "mm"}
